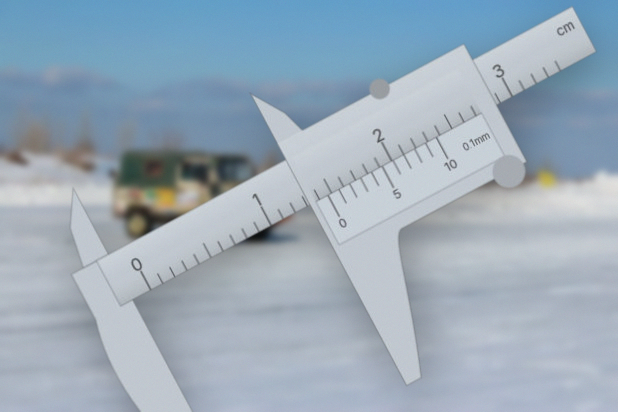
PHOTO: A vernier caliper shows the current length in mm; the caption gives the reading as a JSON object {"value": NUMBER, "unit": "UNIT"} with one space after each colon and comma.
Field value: {"value": 14.7, "unit": "mm"}
